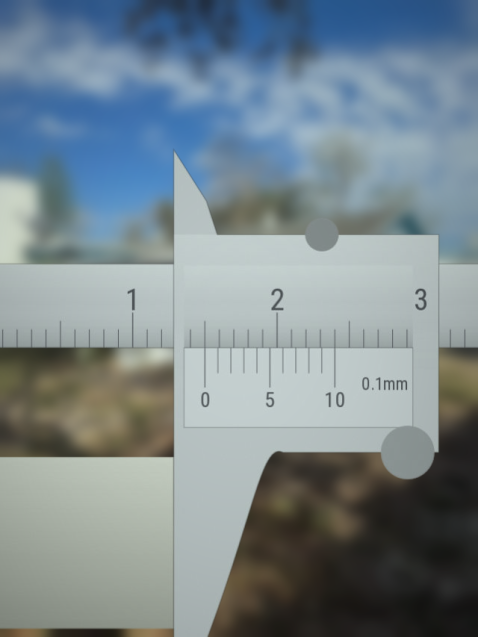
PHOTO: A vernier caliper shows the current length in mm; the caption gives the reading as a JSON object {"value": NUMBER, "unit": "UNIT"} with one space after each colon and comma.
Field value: {"value": 15.0, "unit": "mm"}
